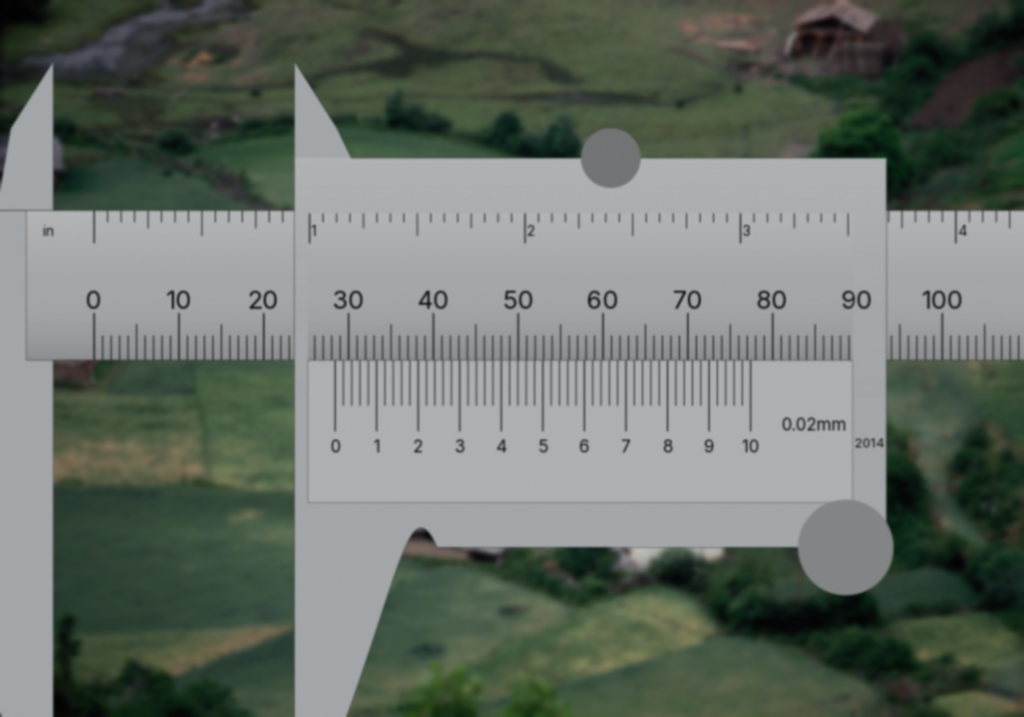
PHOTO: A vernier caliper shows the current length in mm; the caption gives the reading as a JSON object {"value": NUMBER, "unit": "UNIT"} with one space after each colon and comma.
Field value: {"value": 28.4, "unit": "mm"}
